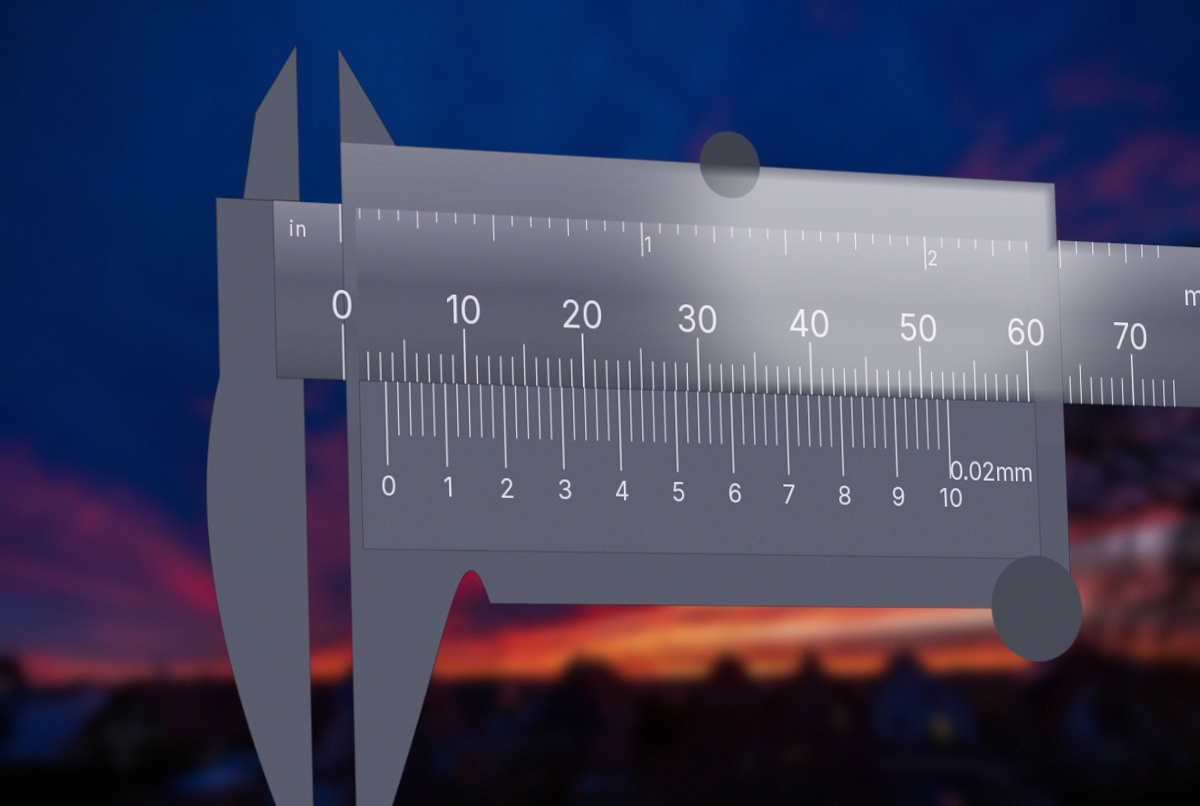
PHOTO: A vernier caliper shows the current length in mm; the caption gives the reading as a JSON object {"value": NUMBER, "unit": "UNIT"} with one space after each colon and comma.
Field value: {"value": 3.4, "unit": "mm"}
